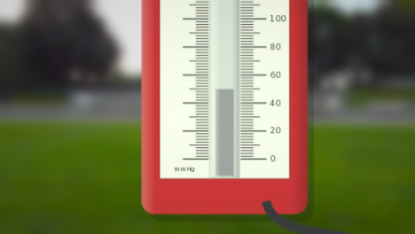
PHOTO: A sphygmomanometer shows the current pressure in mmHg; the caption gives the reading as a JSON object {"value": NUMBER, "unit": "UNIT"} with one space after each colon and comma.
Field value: {"value": 50, "unit": "mmHg"}
